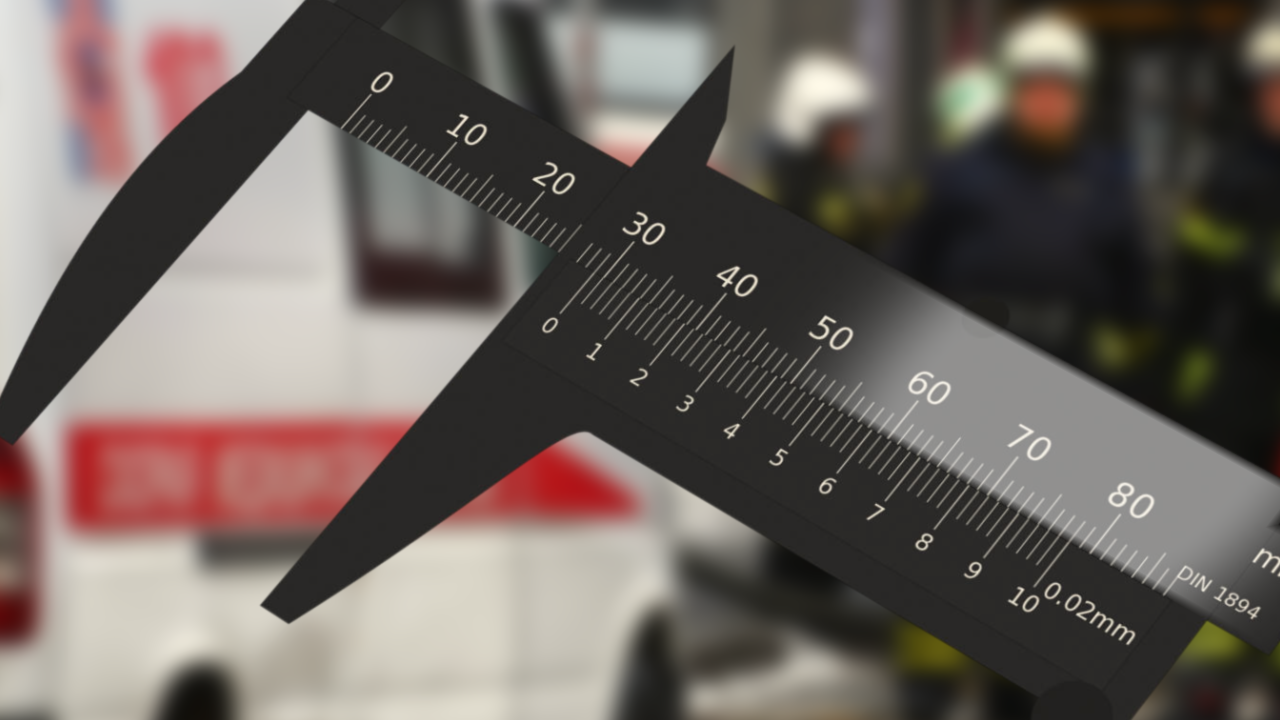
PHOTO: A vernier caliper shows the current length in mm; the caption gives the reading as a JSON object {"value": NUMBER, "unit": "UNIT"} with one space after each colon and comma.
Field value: {"value": 29.0, "unit": "mm"}
